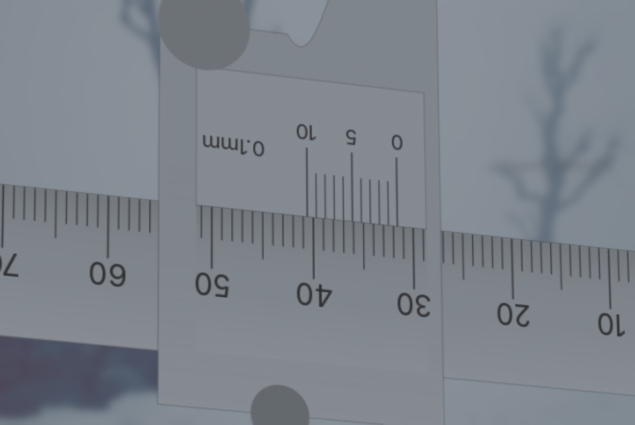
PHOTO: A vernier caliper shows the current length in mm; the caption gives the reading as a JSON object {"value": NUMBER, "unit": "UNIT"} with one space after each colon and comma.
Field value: {"value": 31.6, "unit": "mm"}
